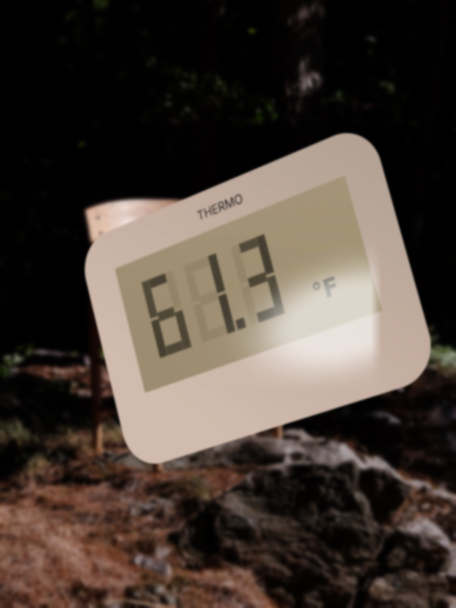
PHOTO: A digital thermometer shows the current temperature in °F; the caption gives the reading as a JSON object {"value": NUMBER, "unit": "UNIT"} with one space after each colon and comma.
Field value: {"value": 61.3, "unit": "°F"}
